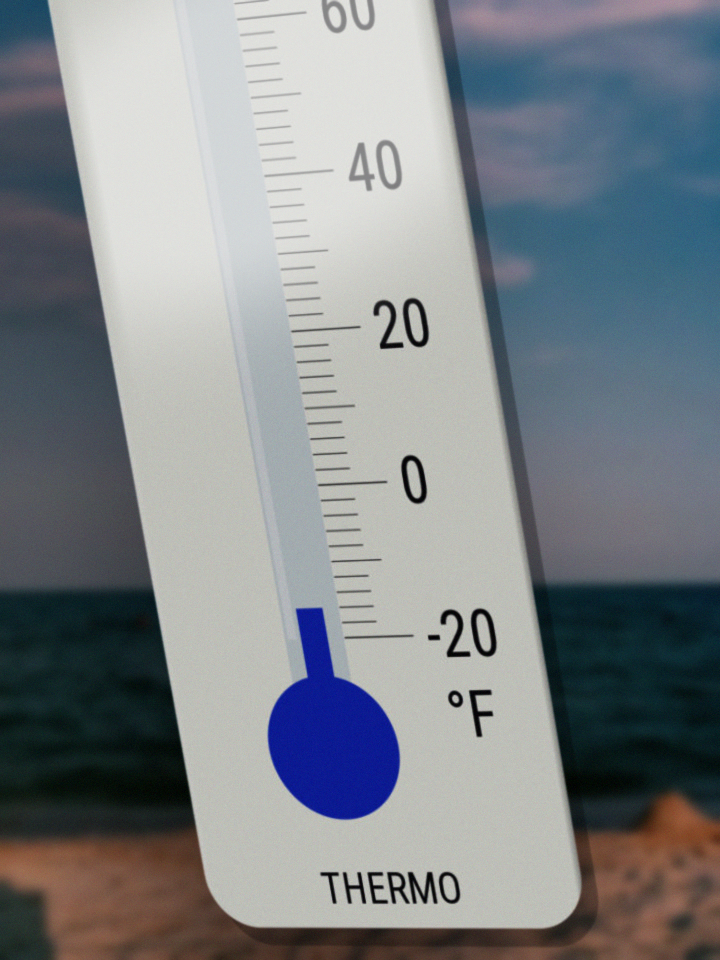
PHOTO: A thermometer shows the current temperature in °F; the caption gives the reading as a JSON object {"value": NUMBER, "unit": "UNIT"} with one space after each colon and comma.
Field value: {"value": -16, "unit": "°F"}
